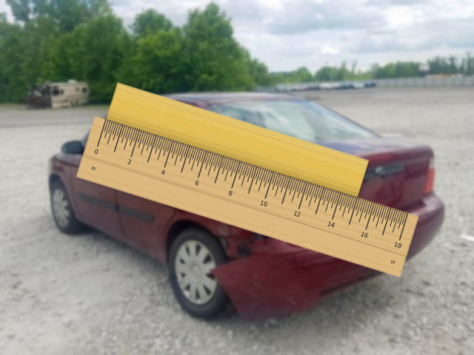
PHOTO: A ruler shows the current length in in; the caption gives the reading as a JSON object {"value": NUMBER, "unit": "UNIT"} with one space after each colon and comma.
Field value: {"value": 15, "unit": "in"}
